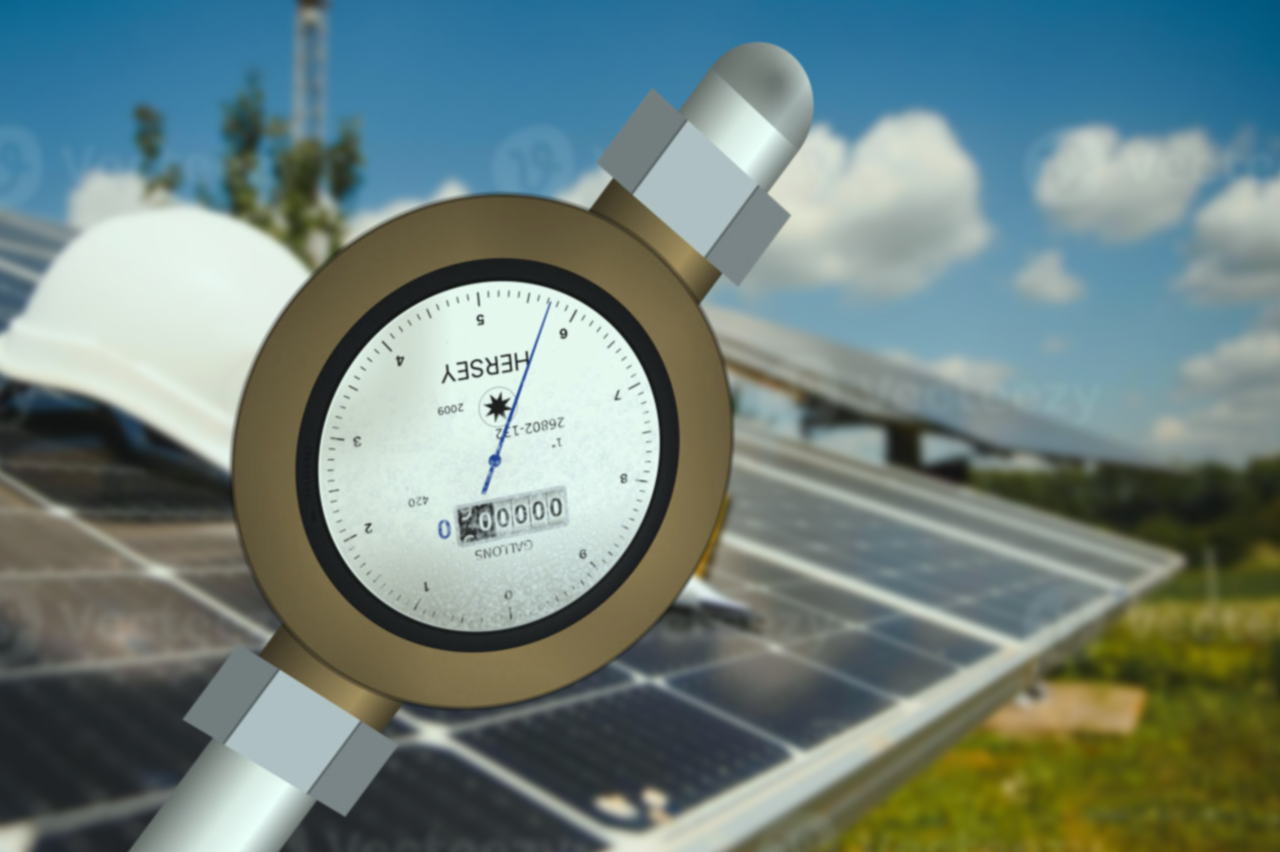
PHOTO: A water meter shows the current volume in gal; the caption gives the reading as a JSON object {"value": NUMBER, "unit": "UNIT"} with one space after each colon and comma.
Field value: {"value": 55.7, "unit": "gal"}
